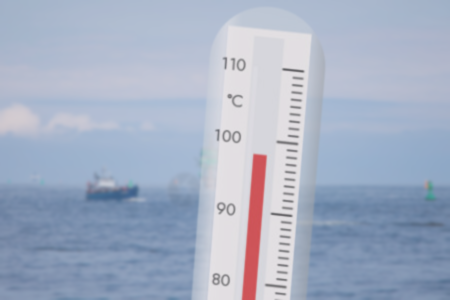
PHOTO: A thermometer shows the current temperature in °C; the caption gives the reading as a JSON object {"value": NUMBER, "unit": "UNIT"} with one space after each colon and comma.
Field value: {"value": 98, "unit": "°C"}
